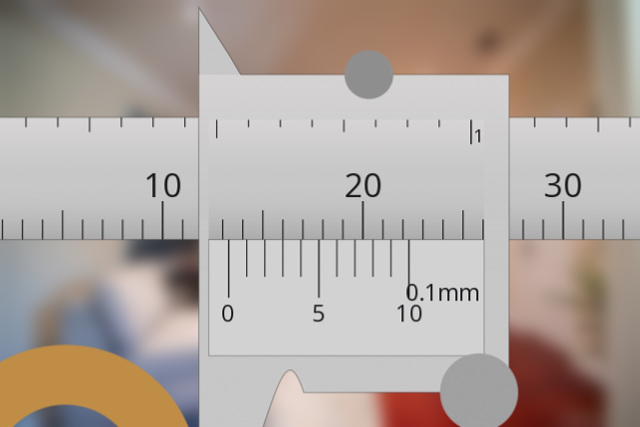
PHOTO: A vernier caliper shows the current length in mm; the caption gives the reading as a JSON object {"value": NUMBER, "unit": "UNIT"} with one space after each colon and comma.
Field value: {"value": 13.3, "unit": "mm"}
